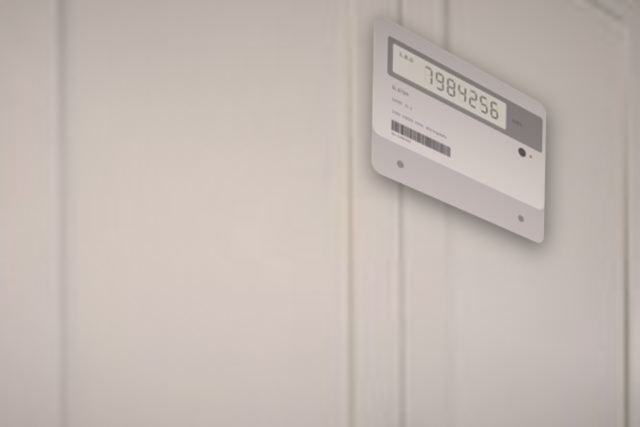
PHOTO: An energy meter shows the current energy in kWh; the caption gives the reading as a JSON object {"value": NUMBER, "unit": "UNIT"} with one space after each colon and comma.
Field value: {"value": 7984256, "unit": "kWh"}
